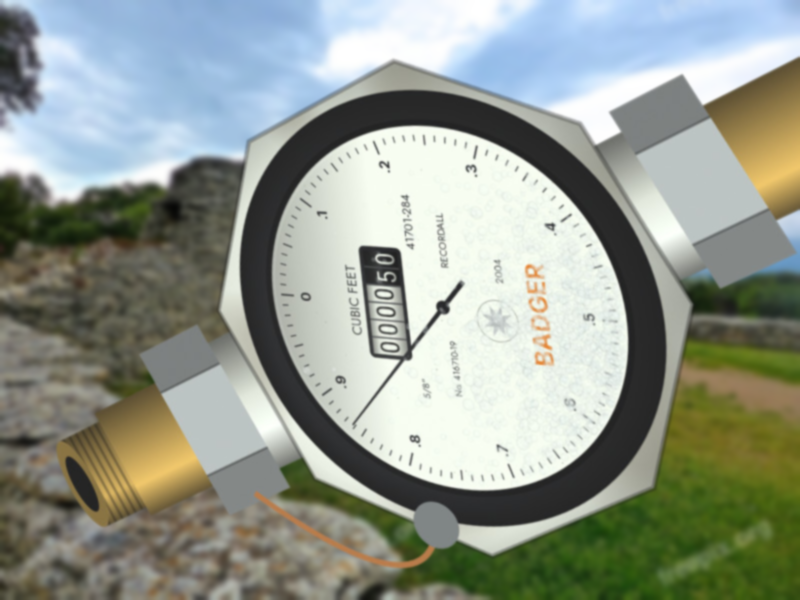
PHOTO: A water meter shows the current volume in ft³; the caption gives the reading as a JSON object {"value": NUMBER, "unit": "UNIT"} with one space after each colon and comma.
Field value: {"value": 49.86, "unit": "ft³"}
